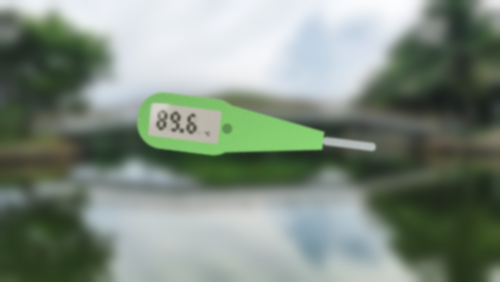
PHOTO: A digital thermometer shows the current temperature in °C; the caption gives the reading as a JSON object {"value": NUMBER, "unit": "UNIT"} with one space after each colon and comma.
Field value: {"value": 89.6, "unit": "°C"}
